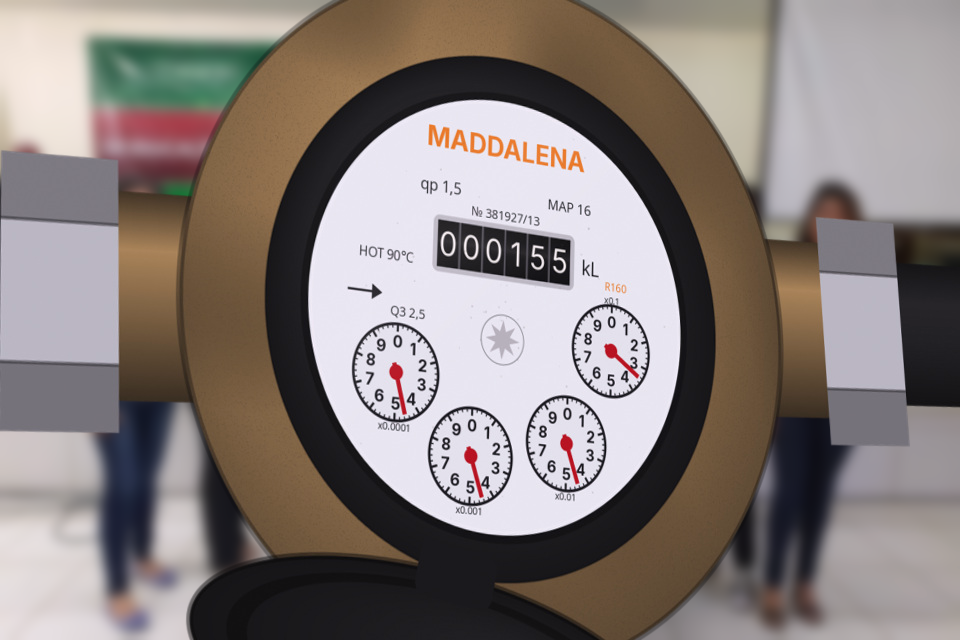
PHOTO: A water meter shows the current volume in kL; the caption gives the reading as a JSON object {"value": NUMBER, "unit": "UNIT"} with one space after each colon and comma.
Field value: {"value": 155.3444, "unit": "kL"}
